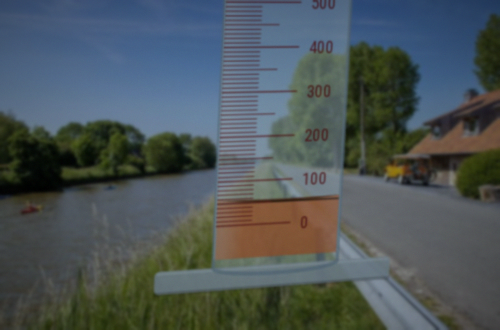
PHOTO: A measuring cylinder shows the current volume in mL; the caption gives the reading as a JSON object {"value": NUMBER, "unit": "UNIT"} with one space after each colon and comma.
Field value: {"value": 50, "unit": "mL"}
